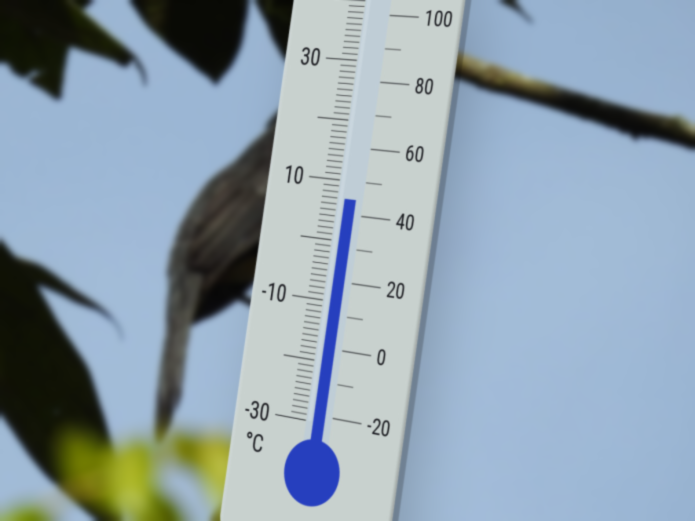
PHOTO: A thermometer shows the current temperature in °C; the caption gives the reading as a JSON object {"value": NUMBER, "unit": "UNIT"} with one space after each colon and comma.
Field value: {"value": 7, "unit": "°C"}
